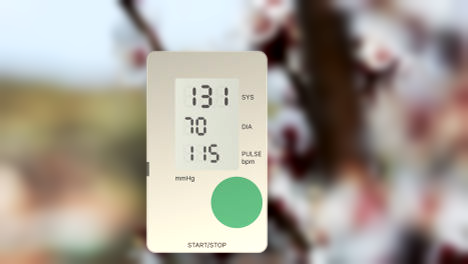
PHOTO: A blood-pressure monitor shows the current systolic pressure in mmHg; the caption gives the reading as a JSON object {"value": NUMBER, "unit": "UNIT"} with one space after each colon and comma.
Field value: {"value": 131, "unit": "mmHg"}
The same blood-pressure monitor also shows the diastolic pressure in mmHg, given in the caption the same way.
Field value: {"value": 70, "unit": "mmHg"}
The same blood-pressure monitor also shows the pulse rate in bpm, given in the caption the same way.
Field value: {"value": 115, "unit": "bpm"}
